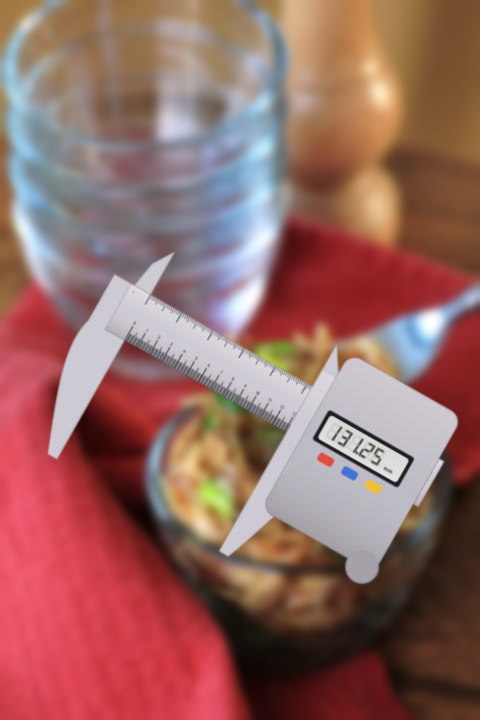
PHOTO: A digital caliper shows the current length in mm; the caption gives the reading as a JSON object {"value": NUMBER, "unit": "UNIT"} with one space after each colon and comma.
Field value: {"value": 131.25, "unit": "mm"}
